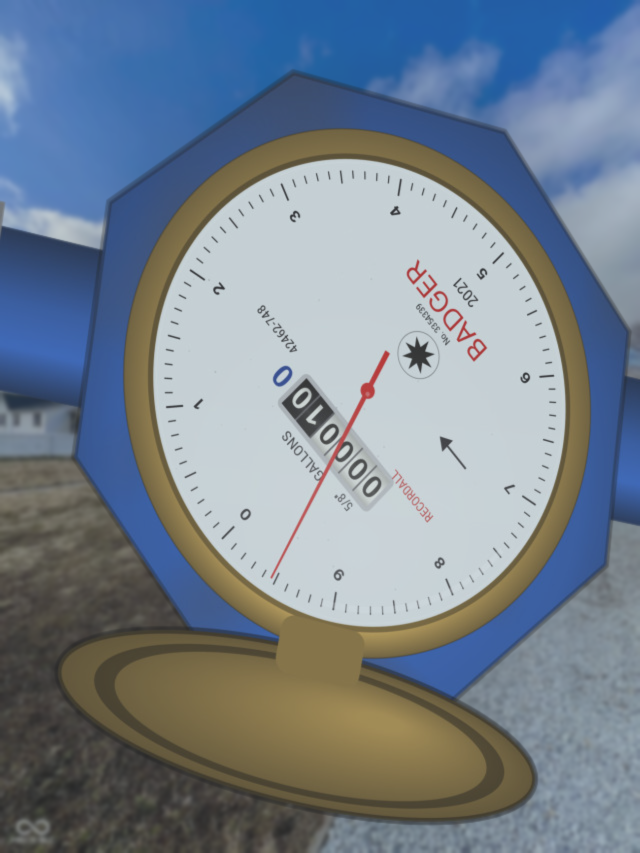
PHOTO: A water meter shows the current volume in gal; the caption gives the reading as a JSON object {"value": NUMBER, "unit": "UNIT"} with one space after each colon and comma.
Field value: {"value": 99.5, "unit": "gal"}
